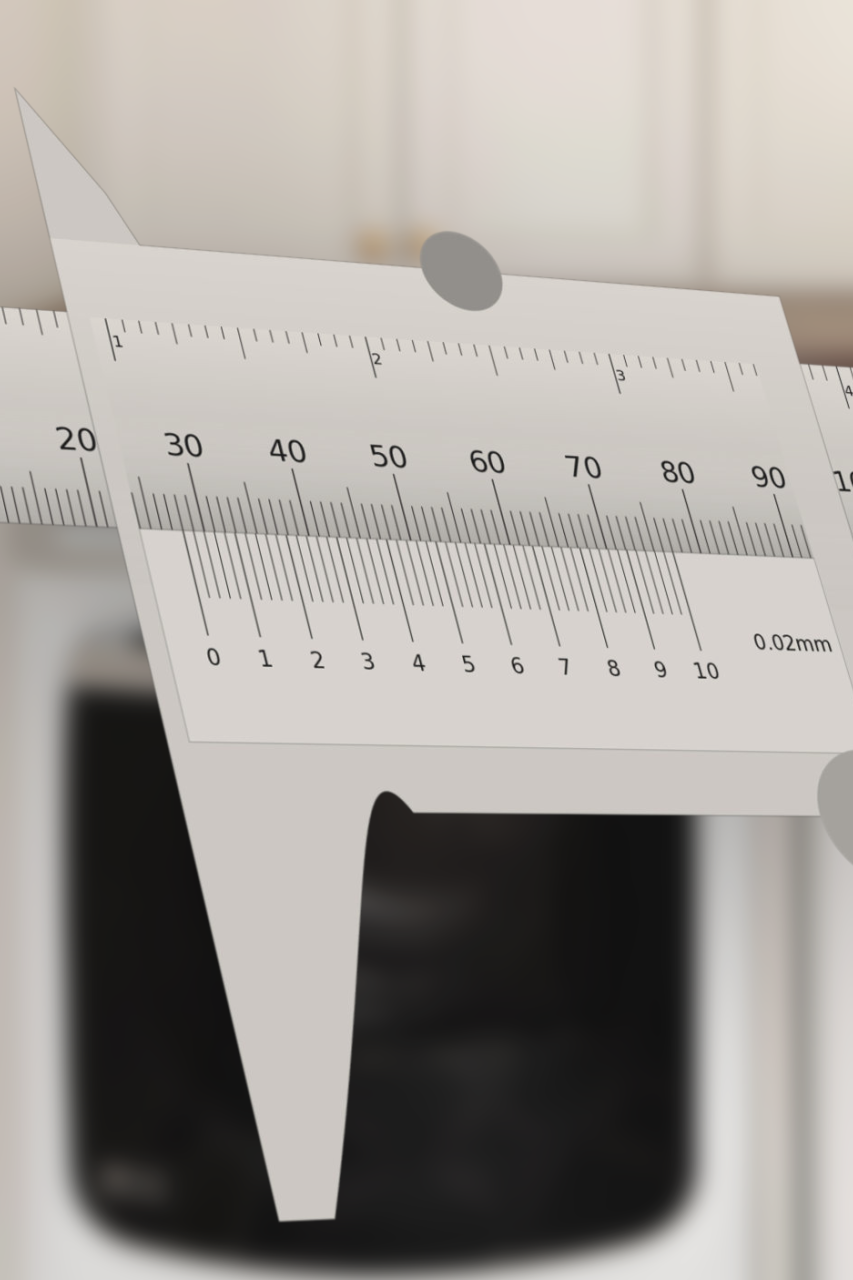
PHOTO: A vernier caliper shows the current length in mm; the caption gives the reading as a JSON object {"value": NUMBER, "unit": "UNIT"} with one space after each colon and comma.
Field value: {"value": 28.0, "unit": "mm"}
